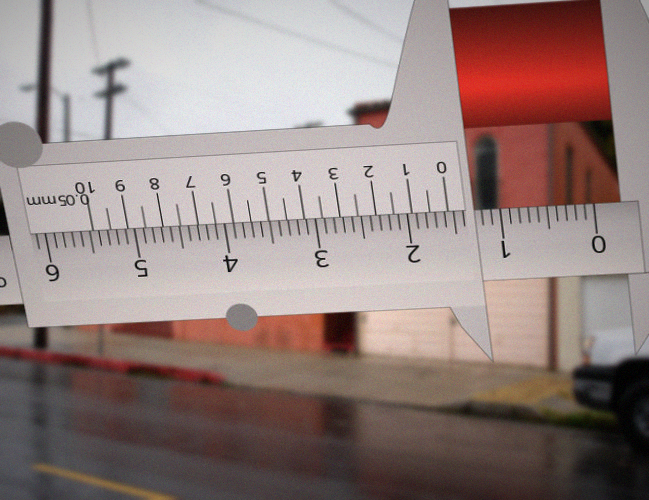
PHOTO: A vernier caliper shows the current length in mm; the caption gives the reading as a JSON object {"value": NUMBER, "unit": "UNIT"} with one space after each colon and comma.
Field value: {"value": 15.6, "unit": "mm"}
